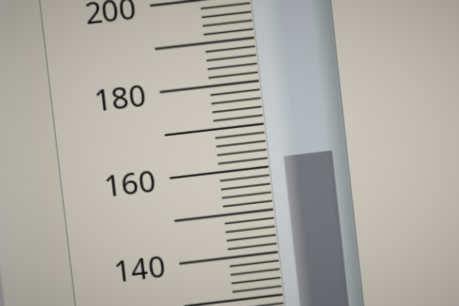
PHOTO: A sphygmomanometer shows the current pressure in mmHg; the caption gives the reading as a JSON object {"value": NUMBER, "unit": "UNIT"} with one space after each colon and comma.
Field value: {"value": 162, "unit": "mmHg"}
